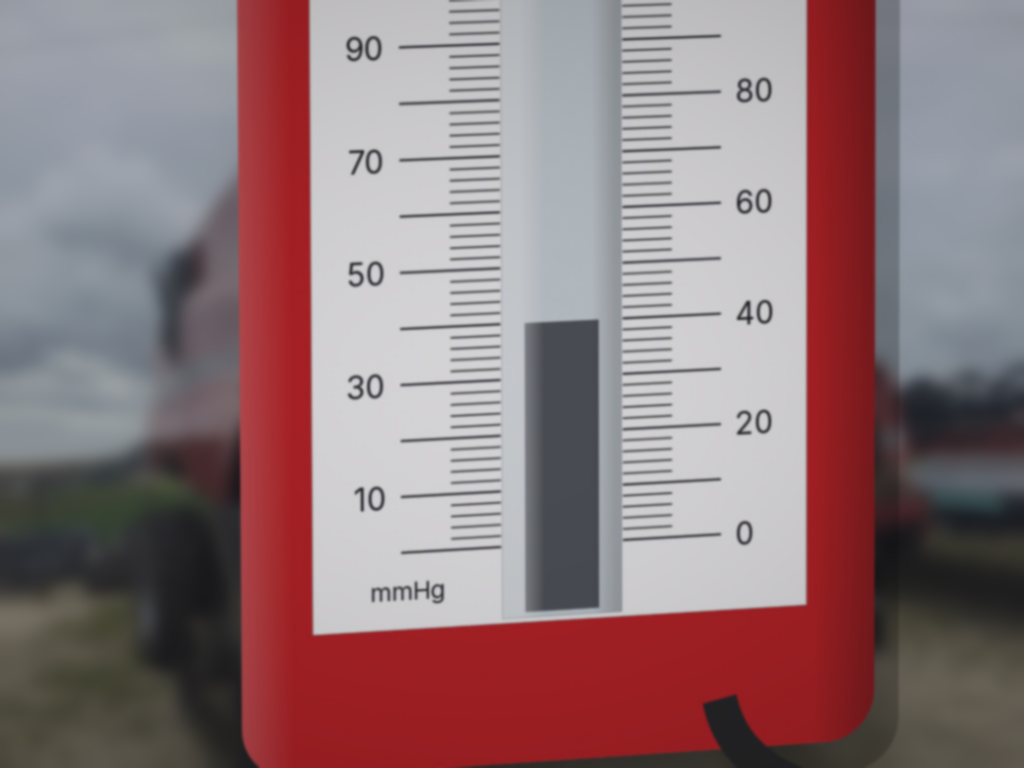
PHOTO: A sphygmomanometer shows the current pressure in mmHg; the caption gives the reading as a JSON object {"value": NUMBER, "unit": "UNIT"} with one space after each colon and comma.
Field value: {"value": 40, "unit": "mmHg"}
